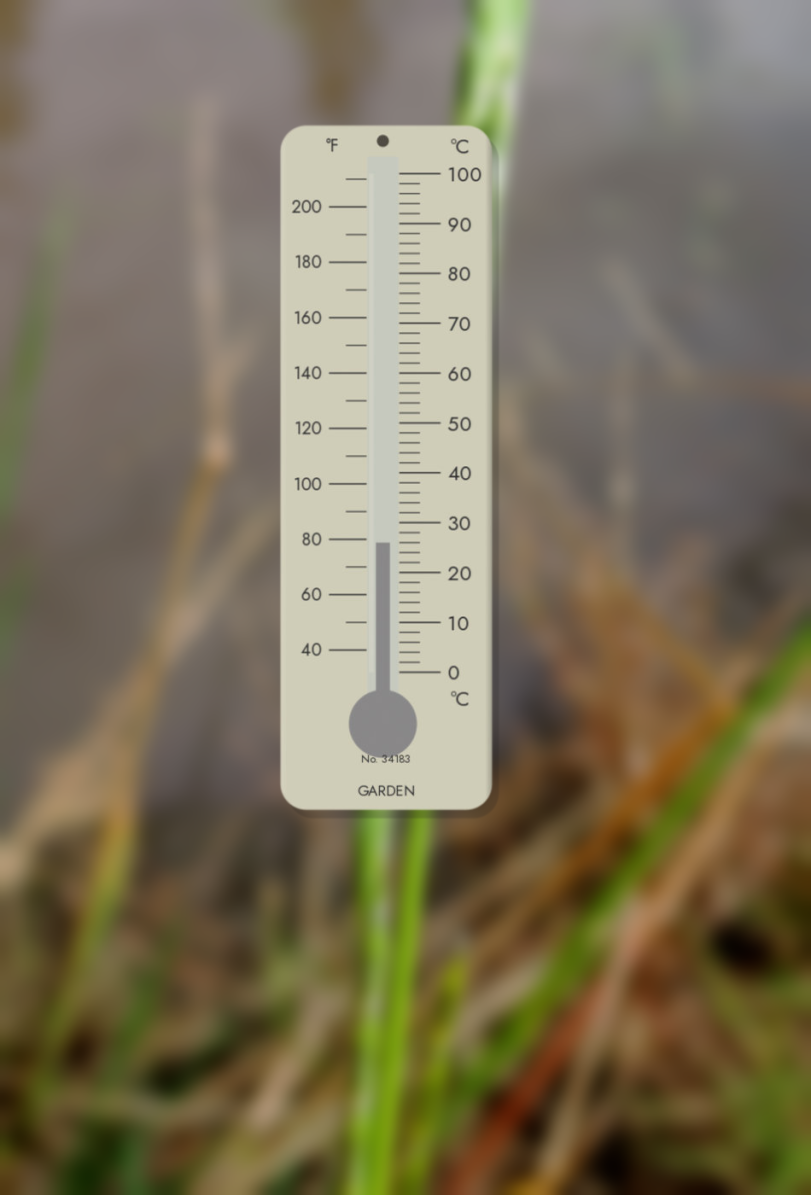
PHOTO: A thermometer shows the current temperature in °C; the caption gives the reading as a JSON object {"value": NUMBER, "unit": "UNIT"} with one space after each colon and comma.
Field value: {"value": 26, "unit": "°C"}
